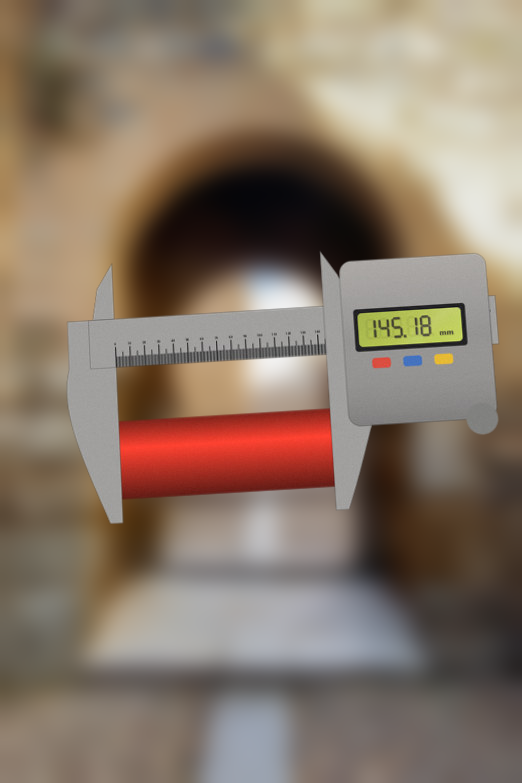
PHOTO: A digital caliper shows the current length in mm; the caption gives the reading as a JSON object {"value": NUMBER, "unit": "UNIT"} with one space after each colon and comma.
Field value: {"value": 145.18, "unit": "mm"}
